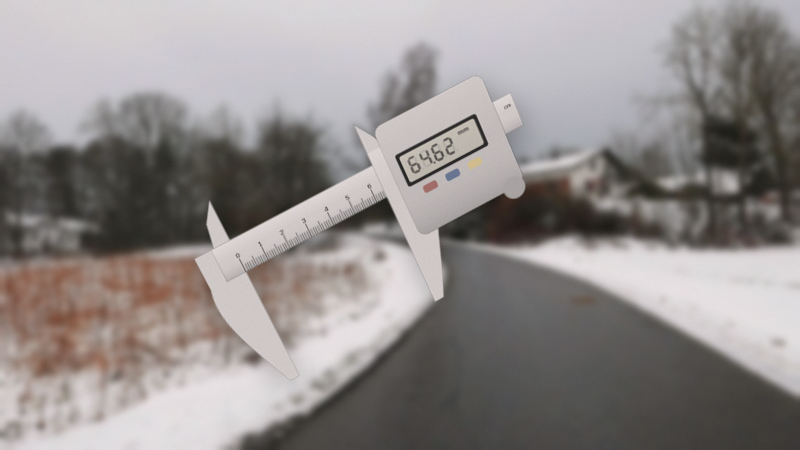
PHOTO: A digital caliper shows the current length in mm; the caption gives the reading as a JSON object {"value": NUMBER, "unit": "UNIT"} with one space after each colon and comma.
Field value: {"value": 64.62, "unit": "mm"}
